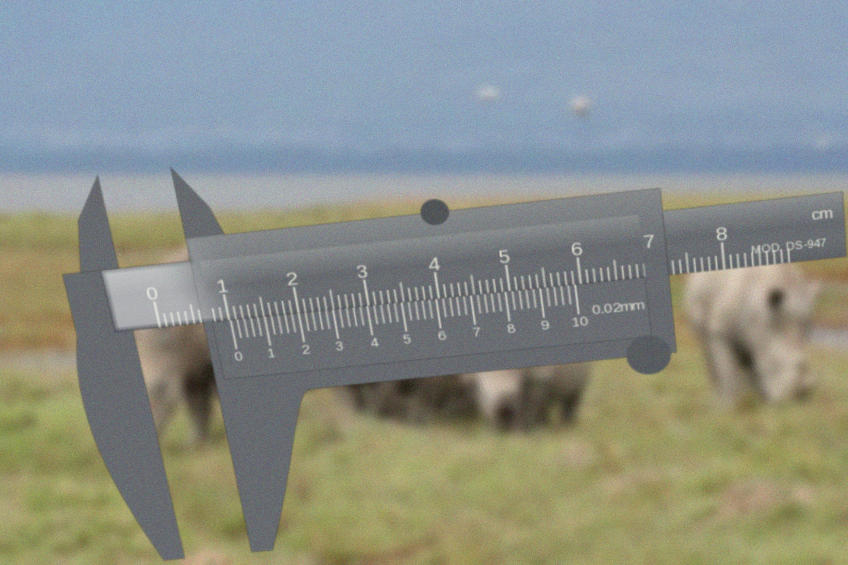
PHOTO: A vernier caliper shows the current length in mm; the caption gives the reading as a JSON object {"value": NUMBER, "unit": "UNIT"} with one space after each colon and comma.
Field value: {"value": 10.2, "unit": "mm"}
